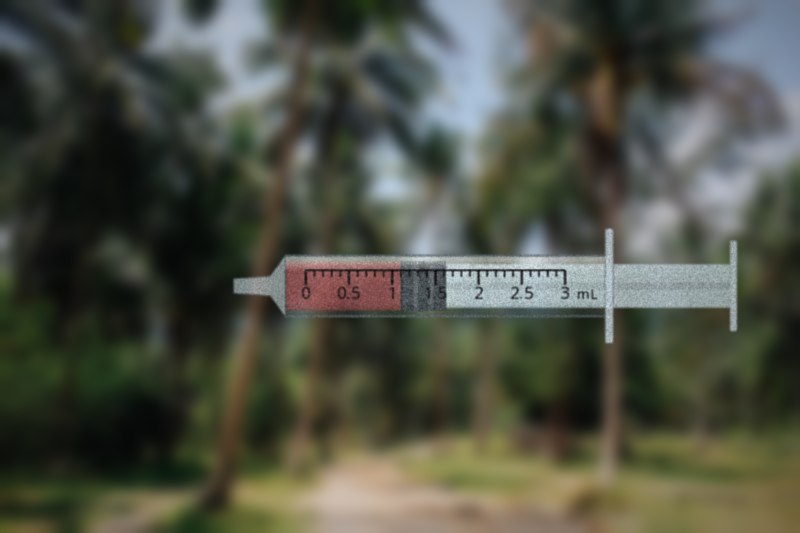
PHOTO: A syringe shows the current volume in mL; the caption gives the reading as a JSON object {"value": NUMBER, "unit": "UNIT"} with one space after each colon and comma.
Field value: {"value": 1.1, "unit": "mL"}
